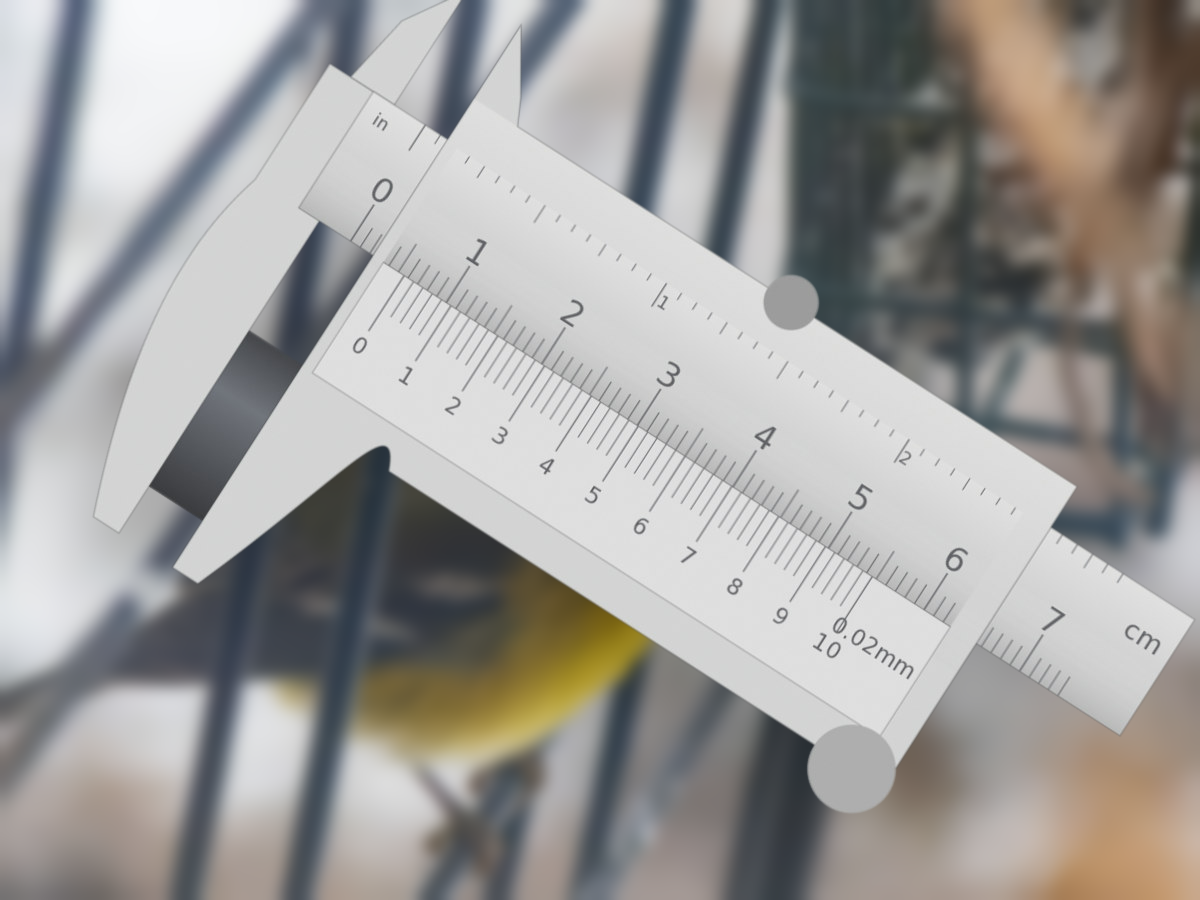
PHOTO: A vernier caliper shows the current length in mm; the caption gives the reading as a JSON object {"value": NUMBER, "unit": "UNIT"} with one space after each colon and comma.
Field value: {"value": 5.6, "unit": "mm"}
